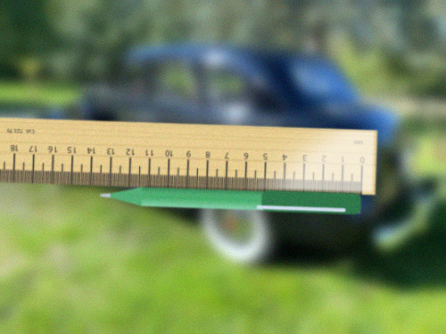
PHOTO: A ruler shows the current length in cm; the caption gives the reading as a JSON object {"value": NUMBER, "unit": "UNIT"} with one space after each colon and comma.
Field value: {"value": 13.5, "unit": "cm"}
